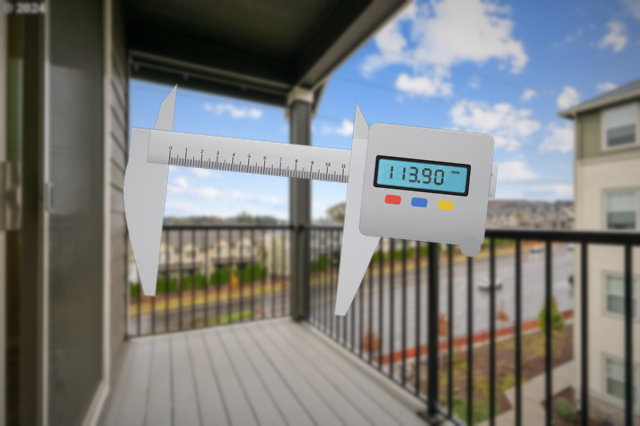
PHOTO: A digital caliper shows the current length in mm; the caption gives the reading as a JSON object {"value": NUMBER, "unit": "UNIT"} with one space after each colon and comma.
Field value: {"value": 113.90, "unit": "mm"}
